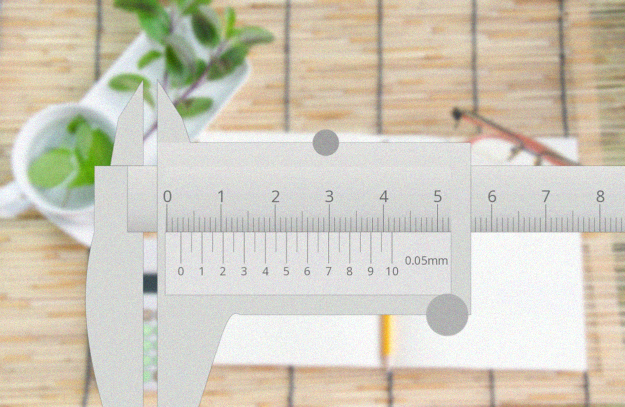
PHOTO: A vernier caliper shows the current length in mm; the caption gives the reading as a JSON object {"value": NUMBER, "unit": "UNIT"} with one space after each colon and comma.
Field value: {"value": 2.6, "unit": "mm"}
